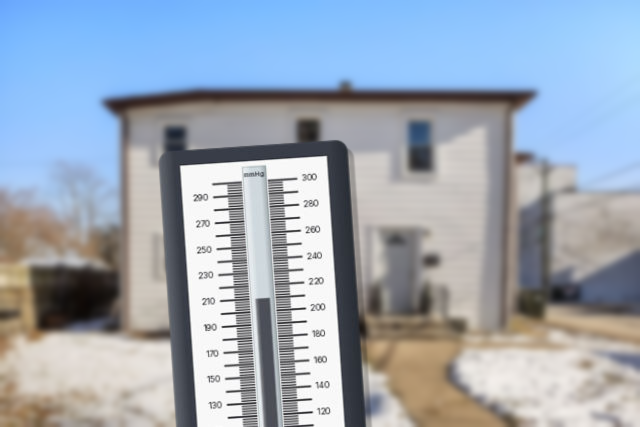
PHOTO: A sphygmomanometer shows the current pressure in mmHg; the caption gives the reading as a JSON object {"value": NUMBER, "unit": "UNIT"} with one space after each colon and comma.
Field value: {"value": 210, "unit": "mmHg"}
